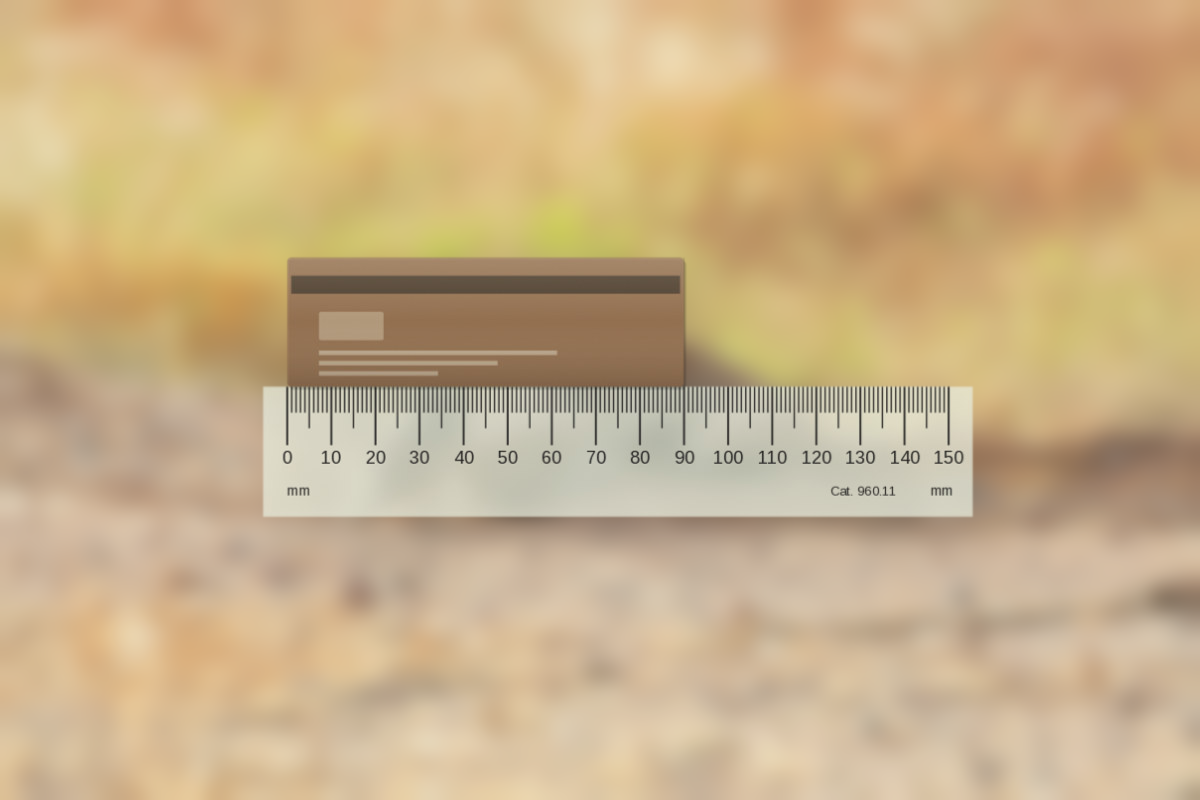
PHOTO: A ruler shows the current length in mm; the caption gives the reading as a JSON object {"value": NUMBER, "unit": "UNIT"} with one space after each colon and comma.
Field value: {"value": 90, "unit": "mm"}
